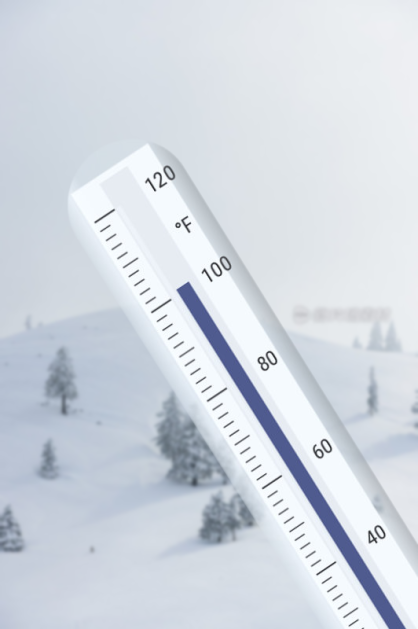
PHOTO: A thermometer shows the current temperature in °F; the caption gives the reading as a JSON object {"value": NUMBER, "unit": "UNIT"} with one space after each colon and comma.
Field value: {"value": 101, "unit": "°F"}
